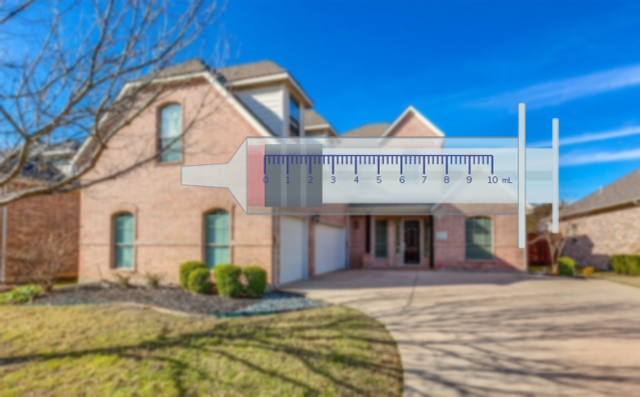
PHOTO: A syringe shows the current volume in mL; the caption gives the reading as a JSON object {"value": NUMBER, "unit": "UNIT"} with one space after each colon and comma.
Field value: {"value": 0, "unit": "mL"}
